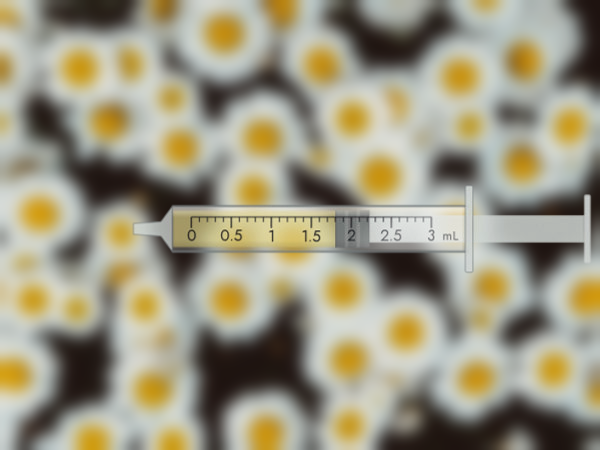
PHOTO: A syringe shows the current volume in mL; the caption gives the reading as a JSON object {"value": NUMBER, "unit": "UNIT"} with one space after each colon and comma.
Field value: {"value": 1.8, "unit": "mL"}
